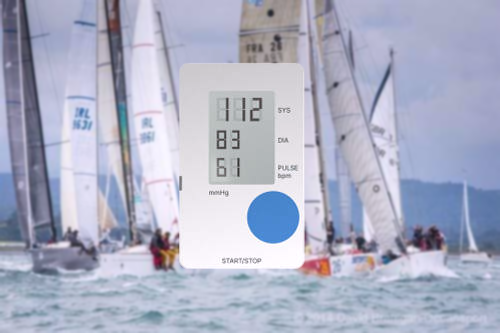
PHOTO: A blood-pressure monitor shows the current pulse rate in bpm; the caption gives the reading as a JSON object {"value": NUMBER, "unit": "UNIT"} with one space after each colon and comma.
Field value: {"value": 61, "unit": "bpm"}
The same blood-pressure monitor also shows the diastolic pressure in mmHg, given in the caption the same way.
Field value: {"value": 83, "unit": "mmHg"}
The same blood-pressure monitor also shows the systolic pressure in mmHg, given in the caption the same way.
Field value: {"value": 112, "unit": "mmHg"}
